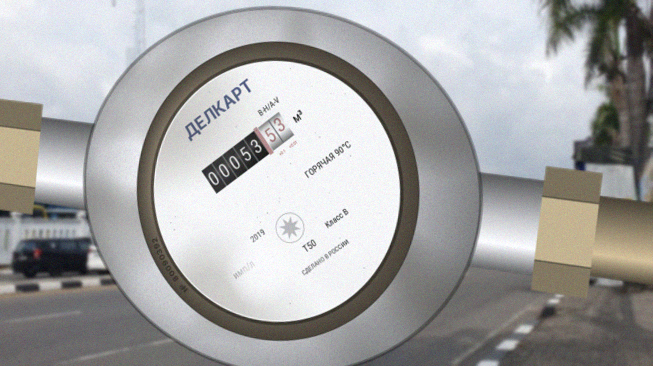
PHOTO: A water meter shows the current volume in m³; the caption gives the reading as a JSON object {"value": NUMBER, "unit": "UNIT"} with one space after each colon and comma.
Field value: {"value": 53.53, "unit": "m³"}
